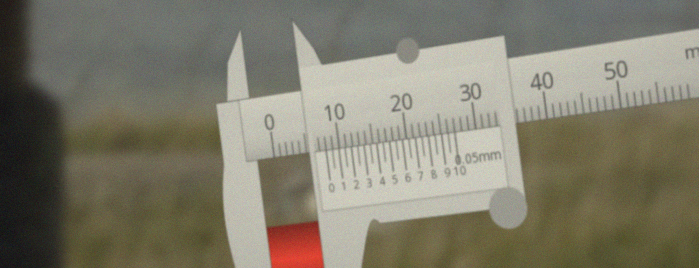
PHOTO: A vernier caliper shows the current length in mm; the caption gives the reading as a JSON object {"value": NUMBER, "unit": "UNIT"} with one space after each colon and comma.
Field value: {"value": 8.0, "unit": "mm"}
